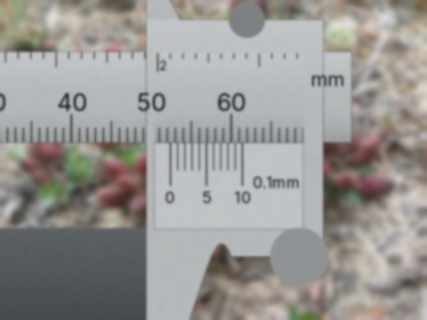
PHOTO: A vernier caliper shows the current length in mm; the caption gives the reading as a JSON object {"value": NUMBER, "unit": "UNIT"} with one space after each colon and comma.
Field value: {"value": 52.4, "unit": "mm"}
